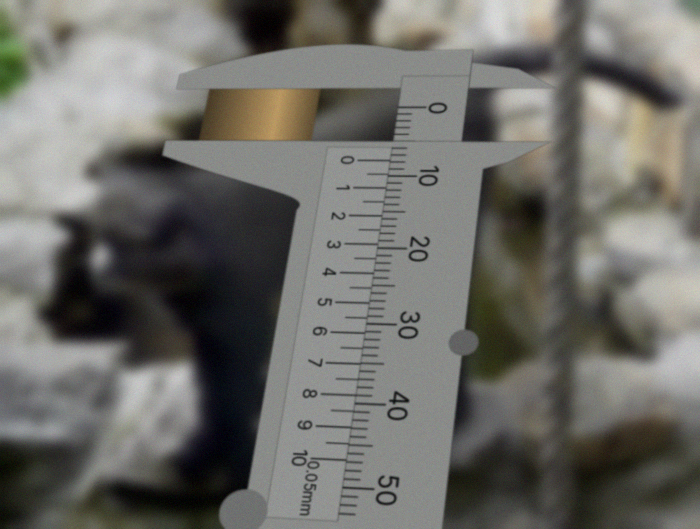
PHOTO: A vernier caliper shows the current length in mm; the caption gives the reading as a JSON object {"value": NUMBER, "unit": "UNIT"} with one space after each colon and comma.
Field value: {"value": 7.8, "unit": "mm"}
